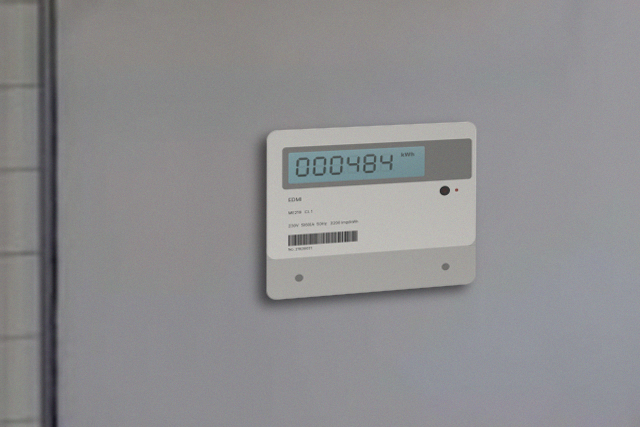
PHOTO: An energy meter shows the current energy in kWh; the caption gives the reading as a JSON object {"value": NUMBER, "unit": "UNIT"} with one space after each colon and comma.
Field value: {"value": 484, "unit": "kWh"}
